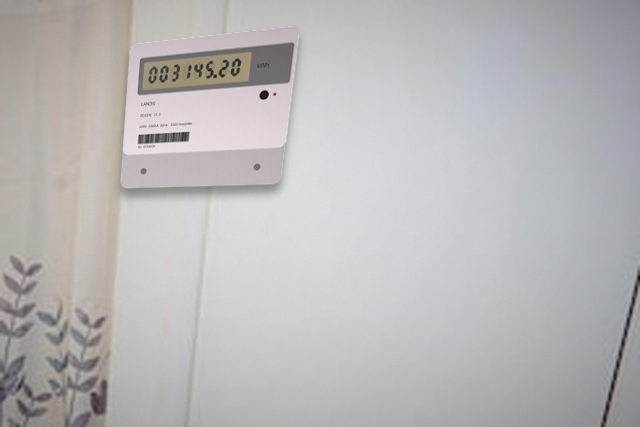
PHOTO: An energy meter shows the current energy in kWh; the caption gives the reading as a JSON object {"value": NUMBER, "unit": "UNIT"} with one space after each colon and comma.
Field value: {"value": 3145.20, "unit": "kWh"}
